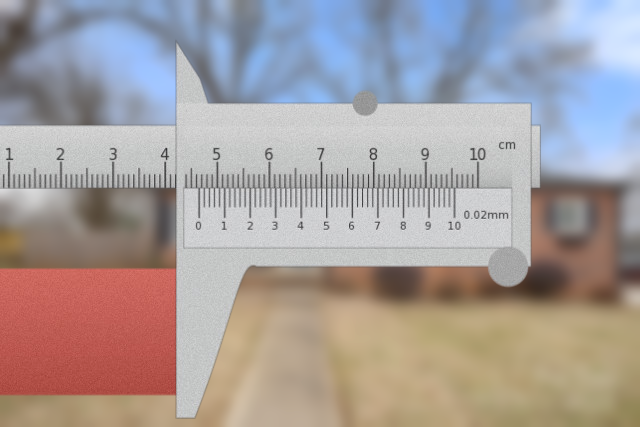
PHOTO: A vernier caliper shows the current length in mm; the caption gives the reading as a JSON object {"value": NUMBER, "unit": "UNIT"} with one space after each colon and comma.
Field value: {"value": 46.5, "unit": "mm"}
